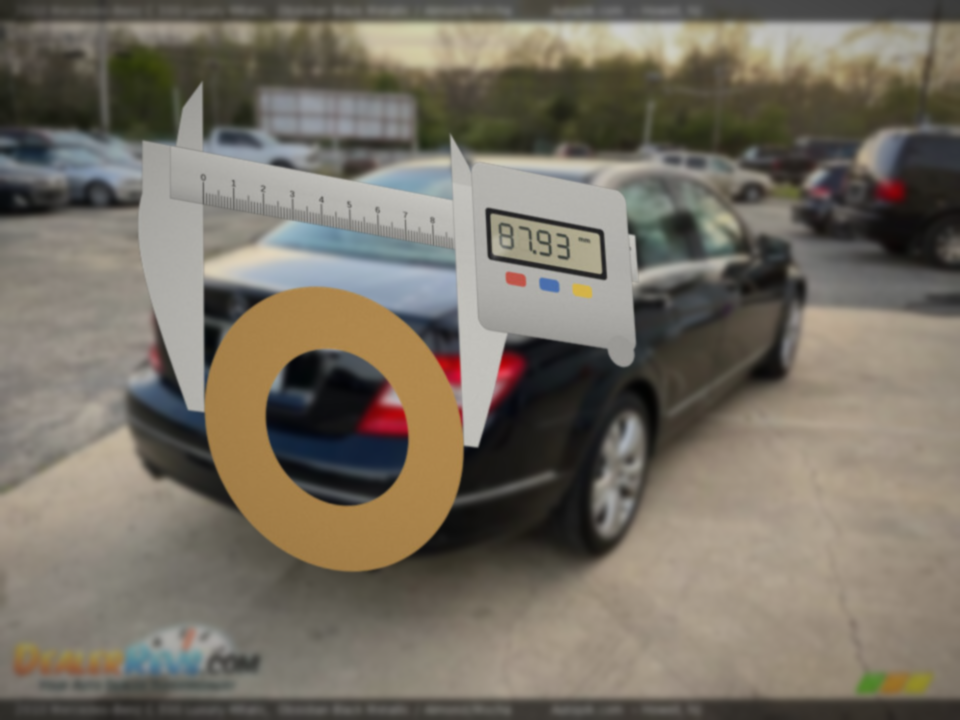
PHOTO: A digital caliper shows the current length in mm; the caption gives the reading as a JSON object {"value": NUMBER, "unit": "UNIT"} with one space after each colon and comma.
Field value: {"value": 87.93, "unit": "mm"}
